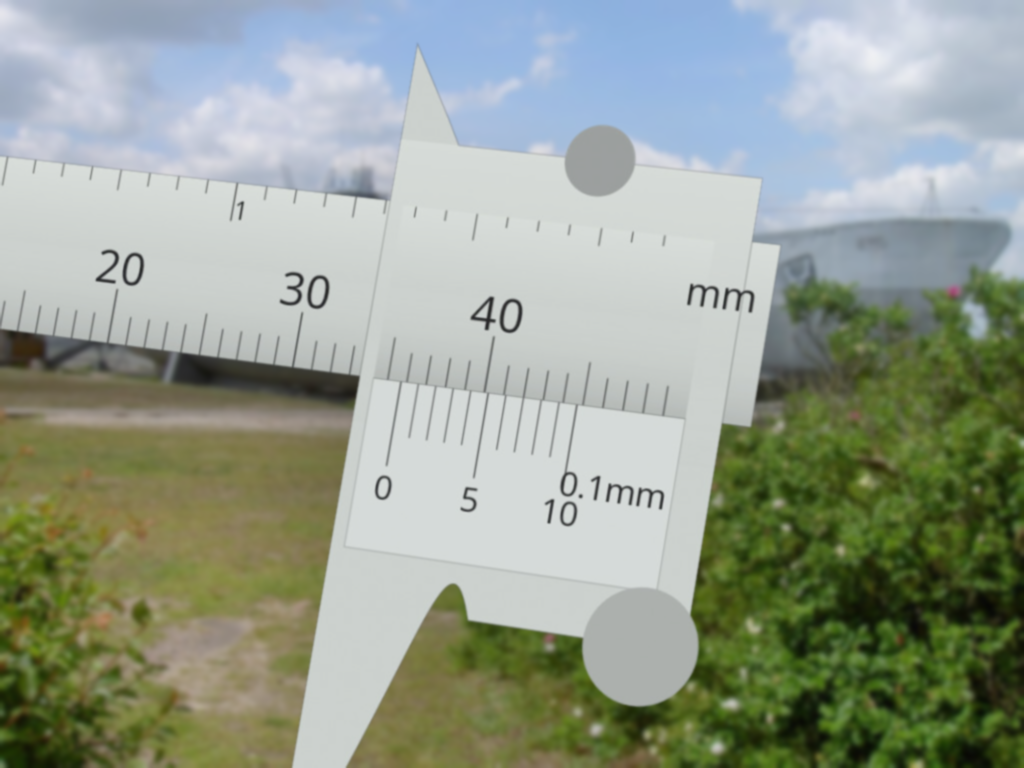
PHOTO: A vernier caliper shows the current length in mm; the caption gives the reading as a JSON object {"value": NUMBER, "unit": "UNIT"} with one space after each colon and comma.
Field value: {"value": 35.7, "unit": "mm"}
